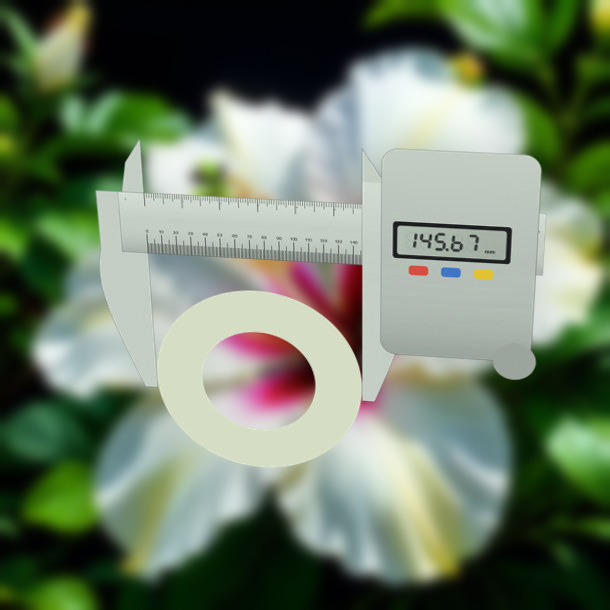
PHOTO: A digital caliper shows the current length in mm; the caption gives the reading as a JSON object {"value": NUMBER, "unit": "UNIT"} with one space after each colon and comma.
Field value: {"value": 145.67, "unit": "mm"}
